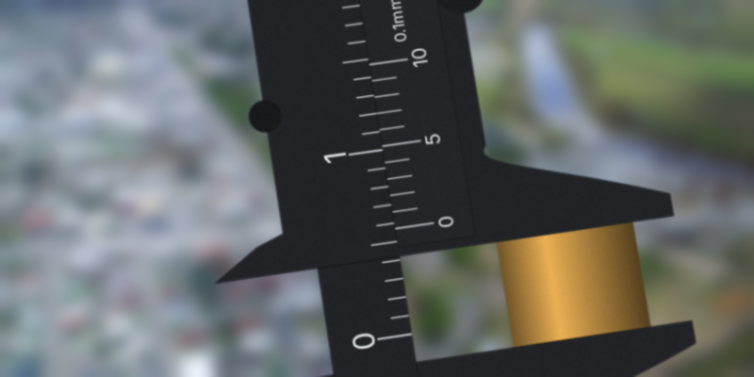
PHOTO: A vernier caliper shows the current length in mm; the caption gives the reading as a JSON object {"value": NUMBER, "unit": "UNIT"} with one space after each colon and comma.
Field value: {"value": 5.7, "unit": "mm"}
